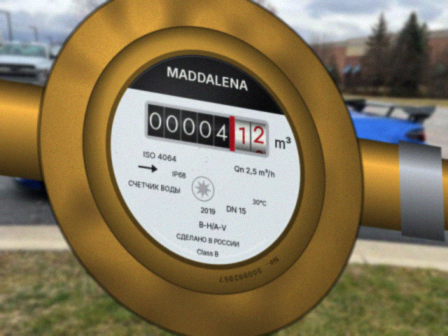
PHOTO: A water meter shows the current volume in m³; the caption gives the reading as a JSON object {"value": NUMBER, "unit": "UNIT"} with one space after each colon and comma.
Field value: {"value": 4.12, "unit": "m³"}
